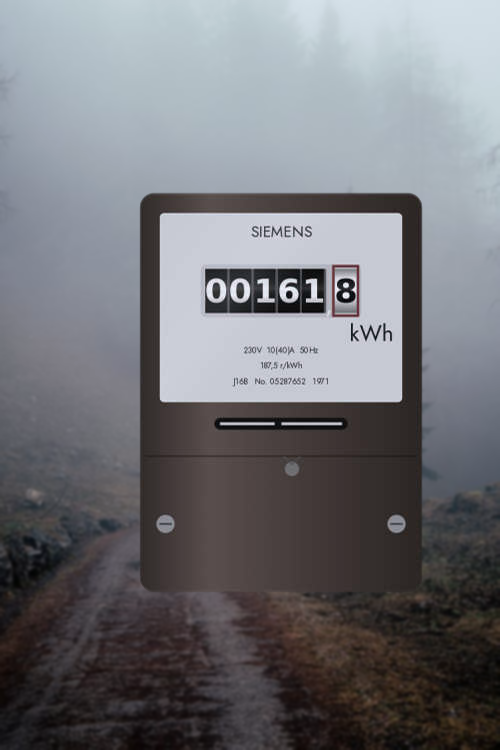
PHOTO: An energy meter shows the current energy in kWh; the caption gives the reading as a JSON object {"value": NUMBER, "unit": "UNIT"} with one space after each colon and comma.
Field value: {"value": 161.8, "unit": "kWh"}
